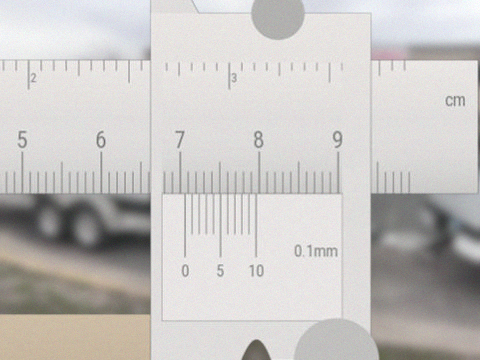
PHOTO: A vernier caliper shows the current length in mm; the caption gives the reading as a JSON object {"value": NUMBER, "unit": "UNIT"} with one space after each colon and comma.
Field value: {"value": 70.6, "unit": "mm"}
